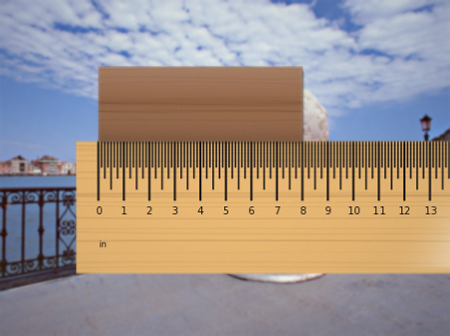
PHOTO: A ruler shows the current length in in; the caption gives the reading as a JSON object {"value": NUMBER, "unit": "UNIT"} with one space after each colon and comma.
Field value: {"value": 8, "unit": "in"}
